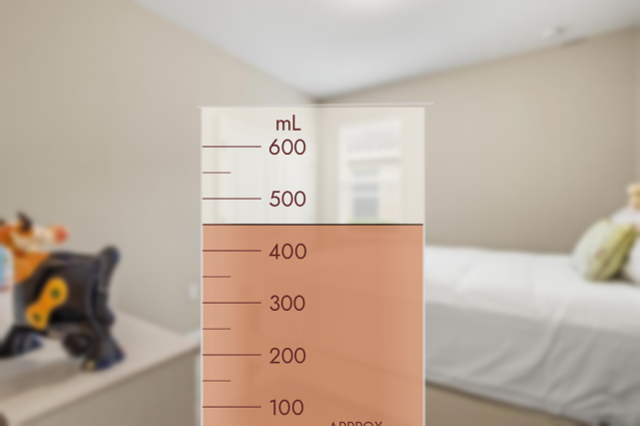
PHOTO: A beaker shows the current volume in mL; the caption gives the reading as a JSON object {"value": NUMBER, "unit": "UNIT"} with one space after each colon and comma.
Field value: {"value": 450, "unit": "mL"}
